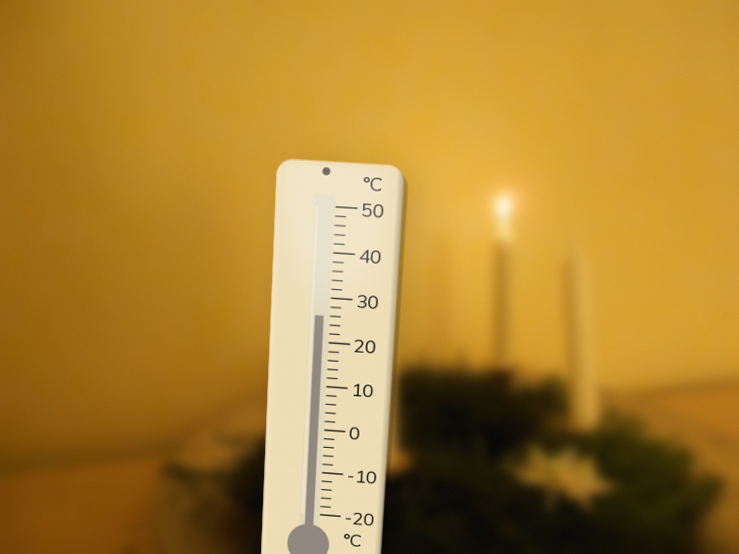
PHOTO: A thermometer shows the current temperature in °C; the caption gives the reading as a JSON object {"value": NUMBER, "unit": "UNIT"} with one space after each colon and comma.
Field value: {"value": 26, "unit": "°C"}
